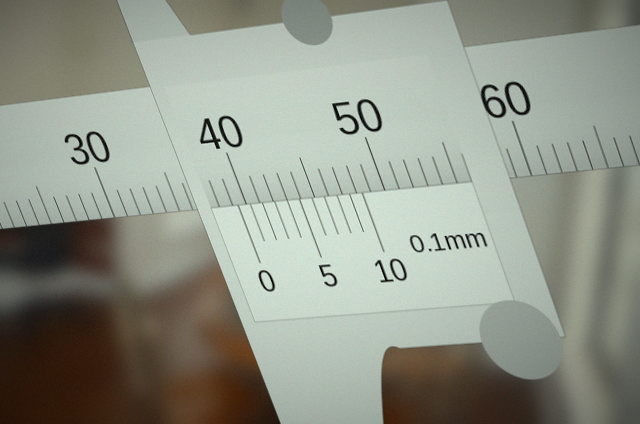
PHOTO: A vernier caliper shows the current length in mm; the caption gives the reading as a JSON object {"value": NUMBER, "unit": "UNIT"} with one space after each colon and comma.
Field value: {"value": 39.4, "unit": "mm"}
